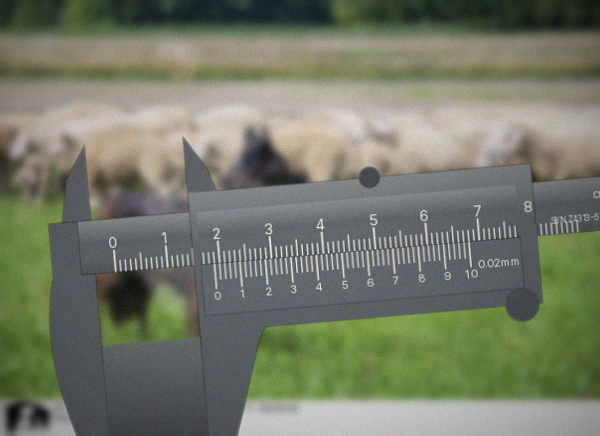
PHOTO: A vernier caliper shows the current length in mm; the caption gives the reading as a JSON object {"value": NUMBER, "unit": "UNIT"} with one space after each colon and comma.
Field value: {"value": 19.0, "unit": "mm"}
